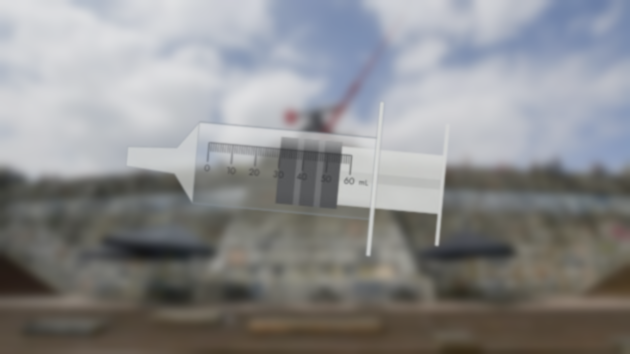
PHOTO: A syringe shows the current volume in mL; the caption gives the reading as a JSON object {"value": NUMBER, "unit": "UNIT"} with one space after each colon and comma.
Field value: {"value": 30, "unit": "mL"}
